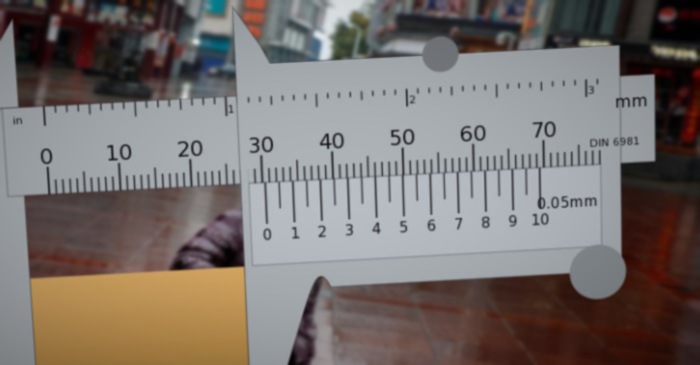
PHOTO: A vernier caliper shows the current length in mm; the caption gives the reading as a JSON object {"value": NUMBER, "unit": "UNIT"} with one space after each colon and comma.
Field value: {"value": 30.4, "unit": "mm"}
